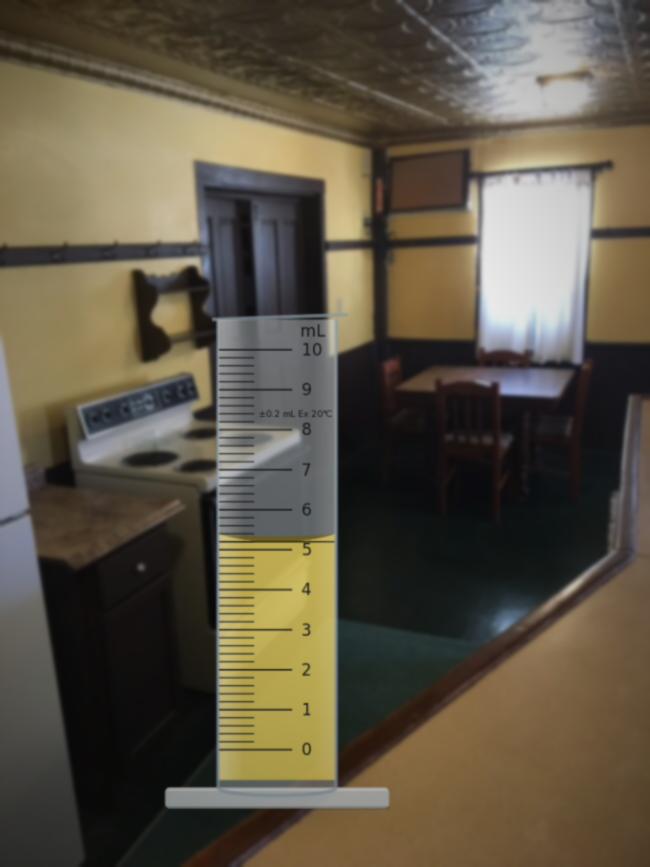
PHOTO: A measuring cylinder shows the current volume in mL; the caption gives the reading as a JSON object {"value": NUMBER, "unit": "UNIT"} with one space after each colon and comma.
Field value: {"value": 5.2, "unit": "mL"}
